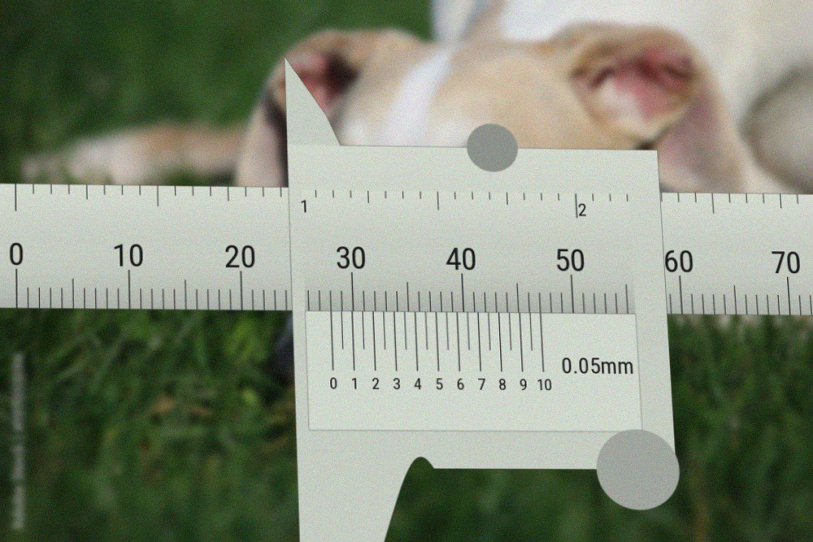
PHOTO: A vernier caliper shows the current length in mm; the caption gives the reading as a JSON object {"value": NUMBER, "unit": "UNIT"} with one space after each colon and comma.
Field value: {"value": 28.0, "unit": "mm"}
